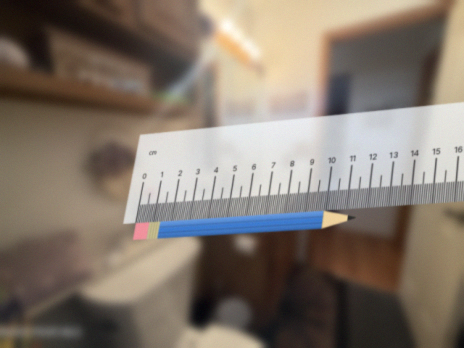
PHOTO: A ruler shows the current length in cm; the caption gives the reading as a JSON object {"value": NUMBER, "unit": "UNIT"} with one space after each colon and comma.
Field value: {"value": 11.5, "unit": "cm"}
